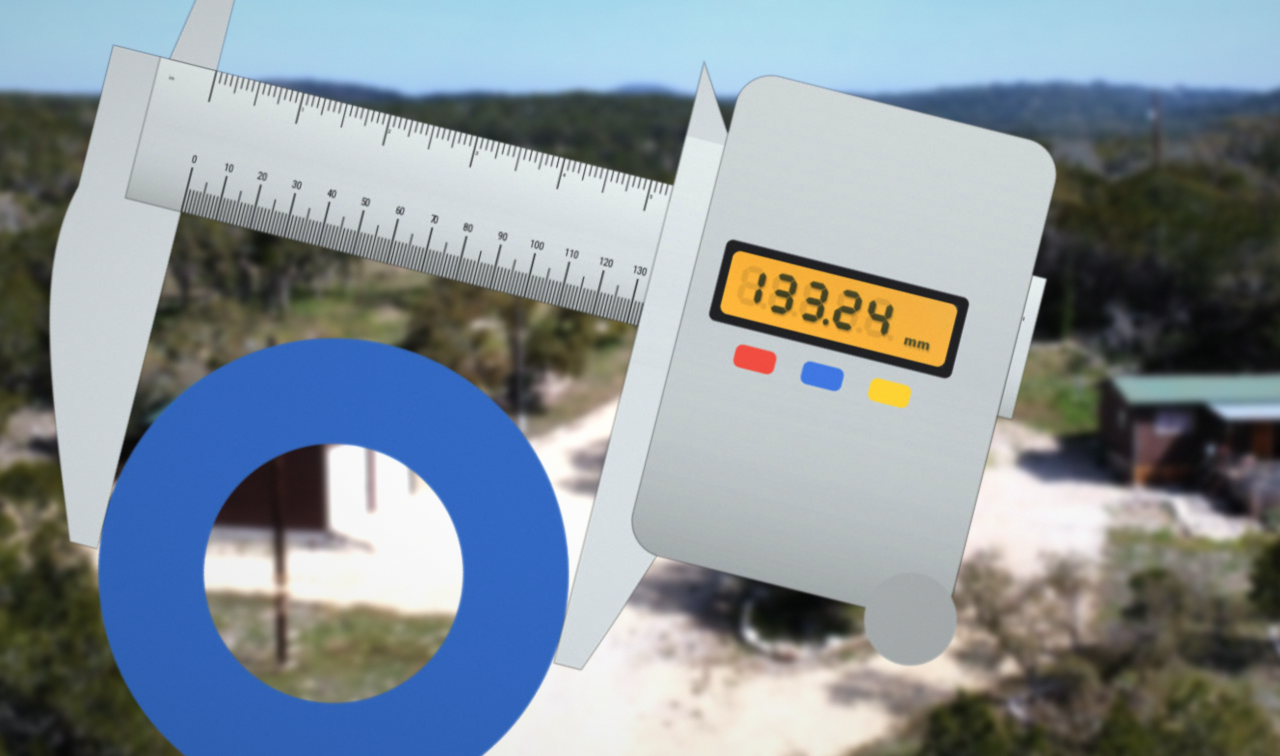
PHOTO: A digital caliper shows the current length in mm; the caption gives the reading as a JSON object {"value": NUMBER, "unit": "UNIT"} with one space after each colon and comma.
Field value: {"value": 133.24, "unit": "mm"}
